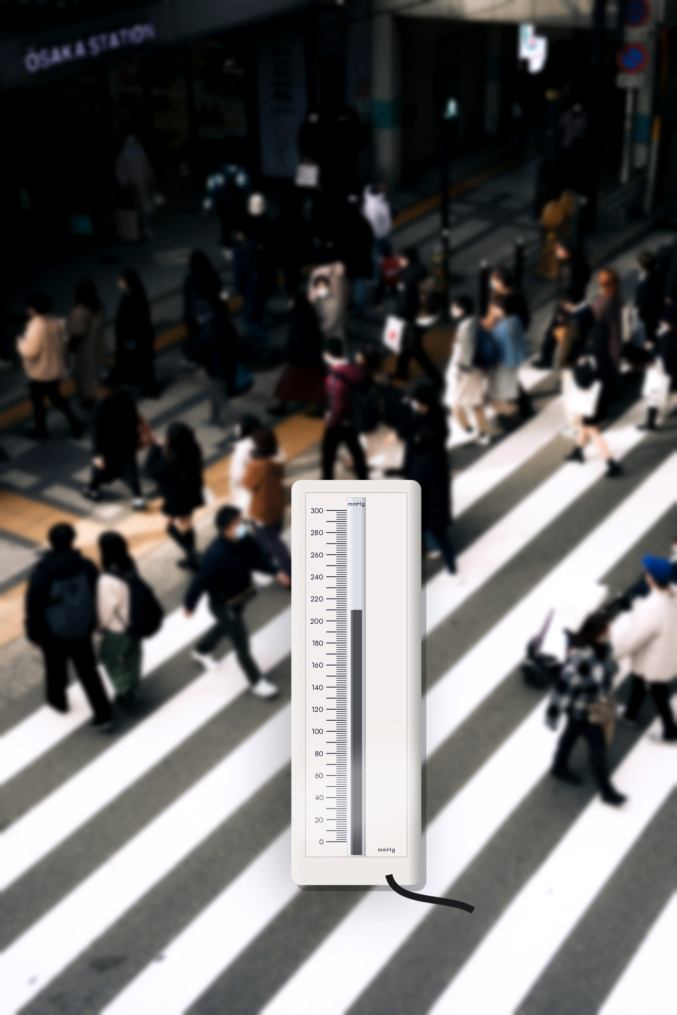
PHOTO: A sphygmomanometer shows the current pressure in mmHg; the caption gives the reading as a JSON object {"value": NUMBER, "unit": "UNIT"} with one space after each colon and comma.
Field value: {"value": 210, "unit": "mmHg"}
